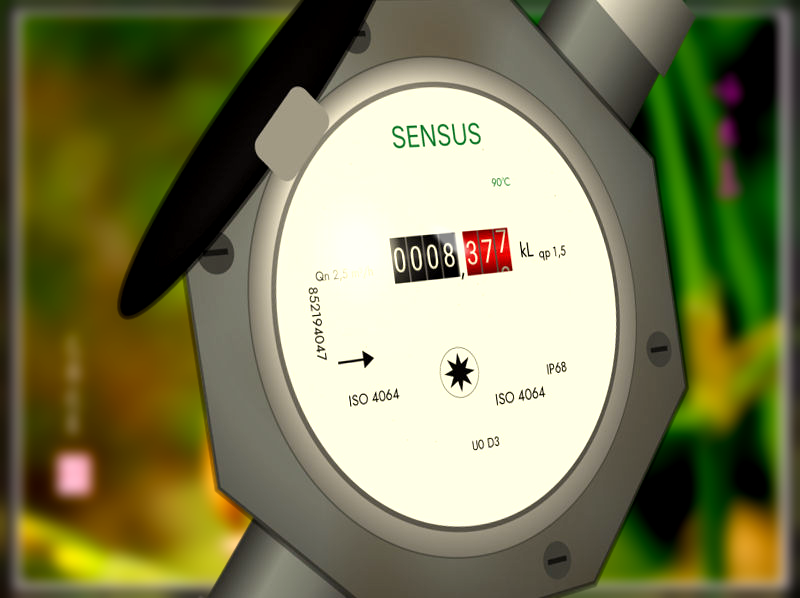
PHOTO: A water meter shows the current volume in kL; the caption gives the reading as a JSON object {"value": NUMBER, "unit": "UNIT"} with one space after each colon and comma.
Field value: {"value": 8.377, "unit": "kL"}
